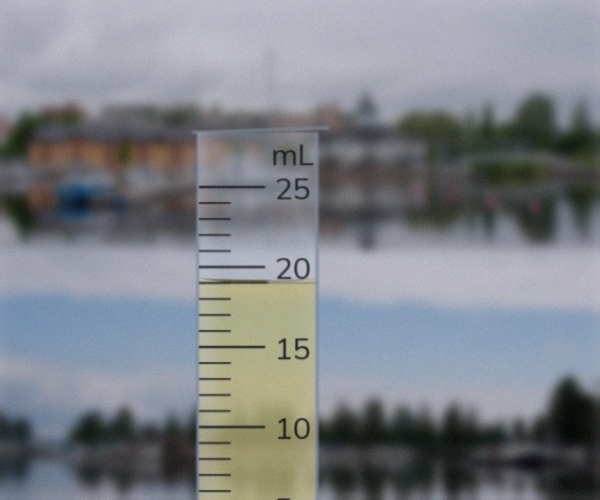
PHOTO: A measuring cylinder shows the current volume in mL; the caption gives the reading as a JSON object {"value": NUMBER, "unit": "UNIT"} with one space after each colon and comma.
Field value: {"value": 19, "unit": "mL"}
